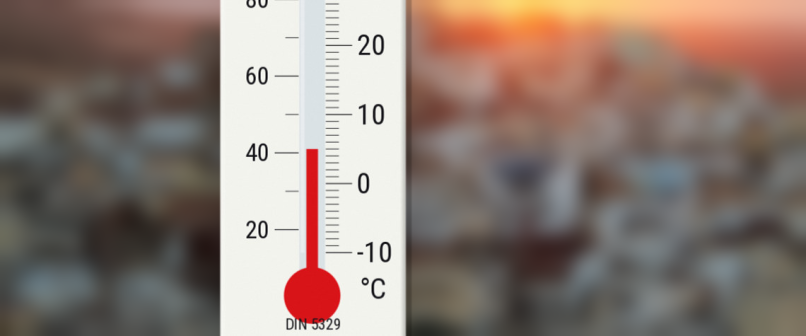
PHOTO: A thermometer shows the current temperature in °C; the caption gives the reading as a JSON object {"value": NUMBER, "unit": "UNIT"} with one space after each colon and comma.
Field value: {"value": 5, "unit": "°C"}
